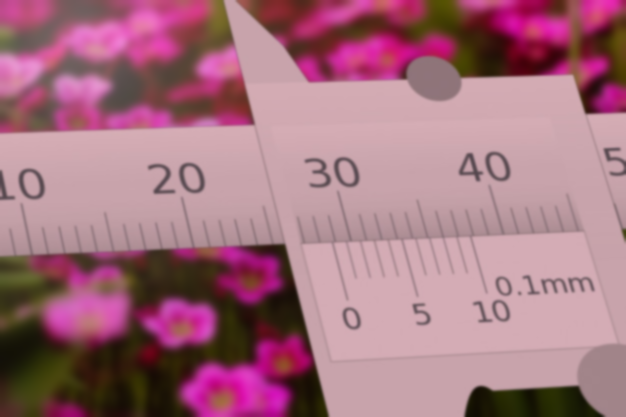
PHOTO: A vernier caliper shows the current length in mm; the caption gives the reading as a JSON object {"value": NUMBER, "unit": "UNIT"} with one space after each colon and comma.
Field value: {"value": 28.8, "unit": "mm"}
